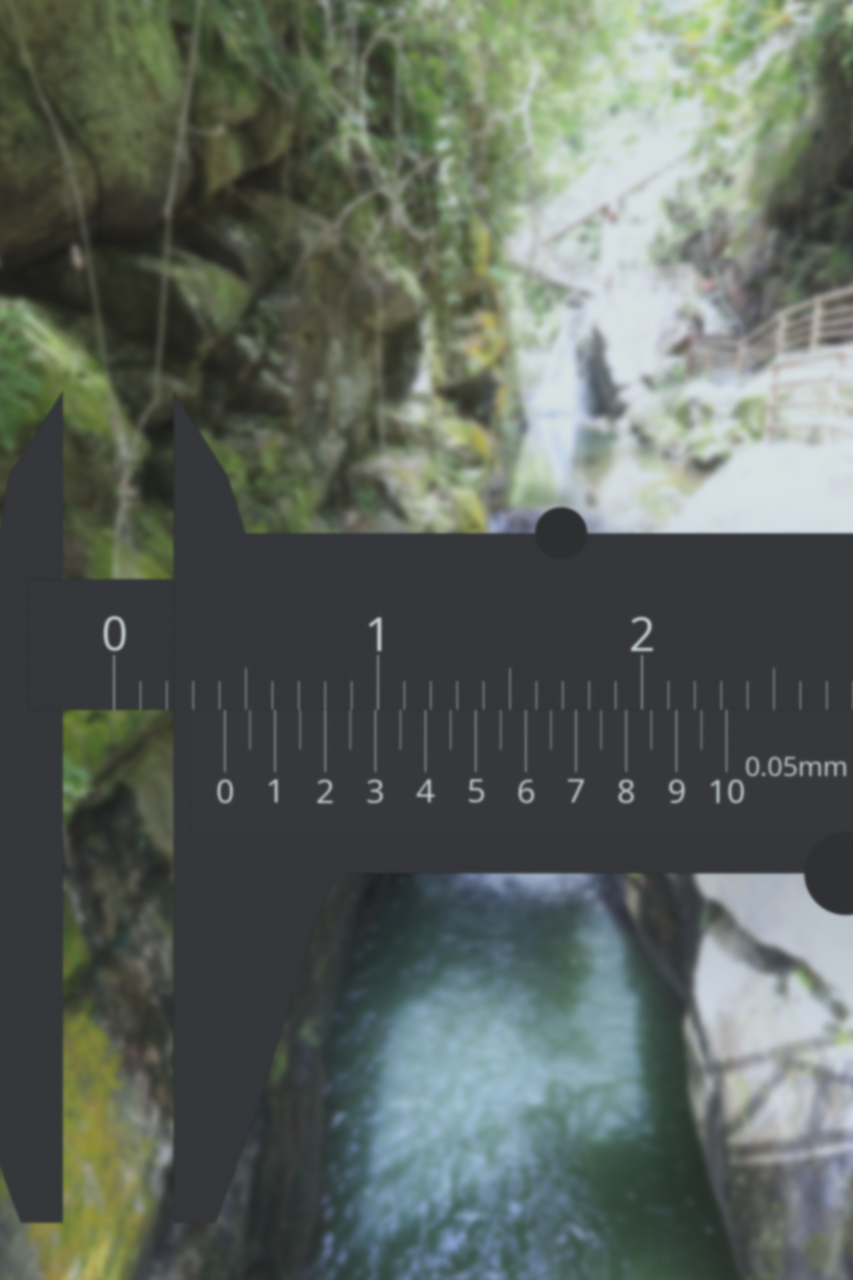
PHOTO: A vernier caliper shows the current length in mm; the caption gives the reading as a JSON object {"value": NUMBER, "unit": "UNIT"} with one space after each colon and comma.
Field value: {"value": 4.2, "unit": "mm"}
